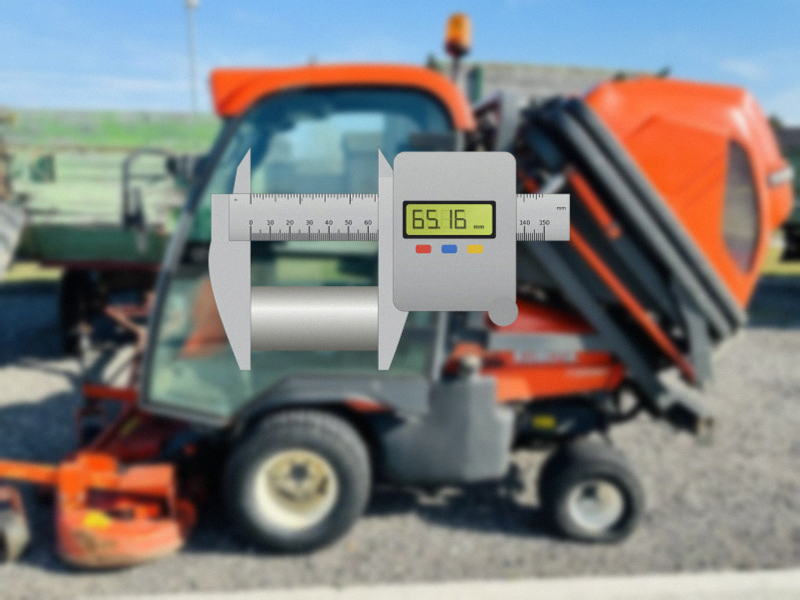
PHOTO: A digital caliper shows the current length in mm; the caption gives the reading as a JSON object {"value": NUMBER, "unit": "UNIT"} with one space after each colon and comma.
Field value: {"value": 65.16, "unit": "mm"}
